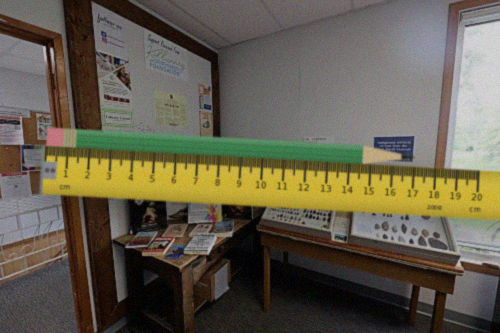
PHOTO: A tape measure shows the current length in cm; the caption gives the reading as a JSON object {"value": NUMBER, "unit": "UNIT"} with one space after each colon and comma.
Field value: {"value": 17, "unit": "cm"}
